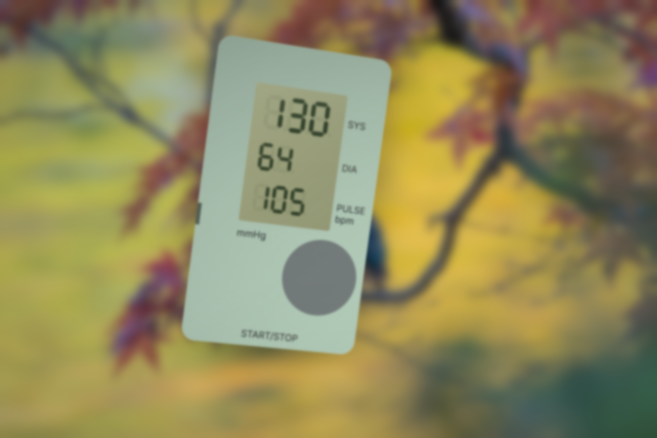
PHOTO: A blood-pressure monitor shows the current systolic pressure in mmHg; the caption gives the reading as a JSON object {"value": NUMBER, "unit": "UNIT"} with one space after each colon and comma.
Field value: {"value": 130, "unit": "mmHg"}
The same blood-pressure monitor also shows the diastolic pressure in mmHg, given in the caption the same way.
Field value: {"value": 64, "unit": "mmHg"}
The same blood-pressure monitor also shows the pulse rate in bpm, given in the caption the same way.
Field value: {"value": 105, "unit": "bpm"}
